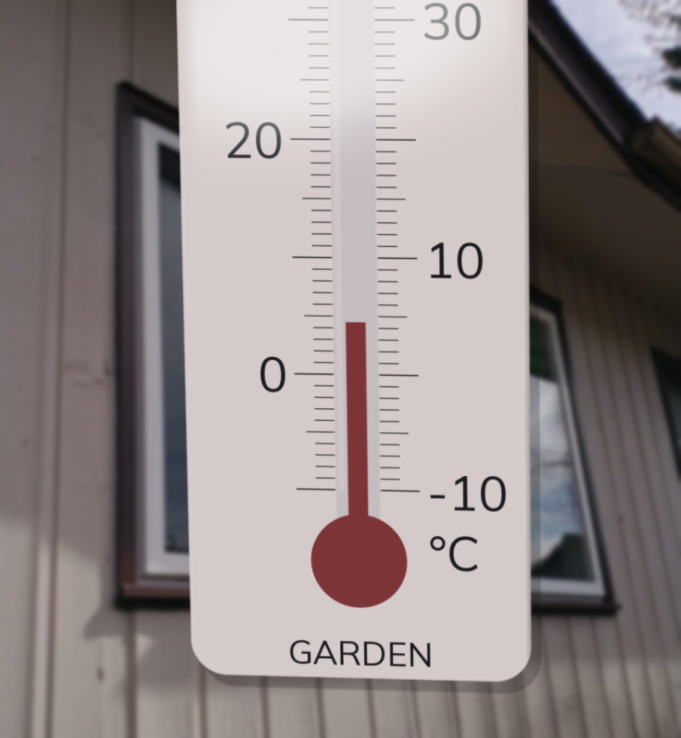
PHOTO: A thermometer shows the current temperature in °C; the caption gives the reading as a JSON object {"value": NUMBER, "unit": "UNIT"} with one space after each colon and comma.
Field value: {"value": 4.5, "unit": "°C"}
